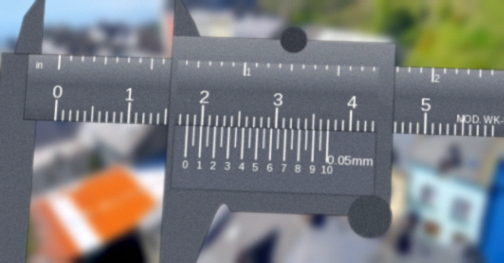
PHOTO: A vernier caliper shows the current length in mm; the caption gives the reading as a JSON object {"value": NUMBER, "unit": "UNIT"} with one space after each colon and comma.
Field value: {"value": 18.0, "unit": "mm"}
